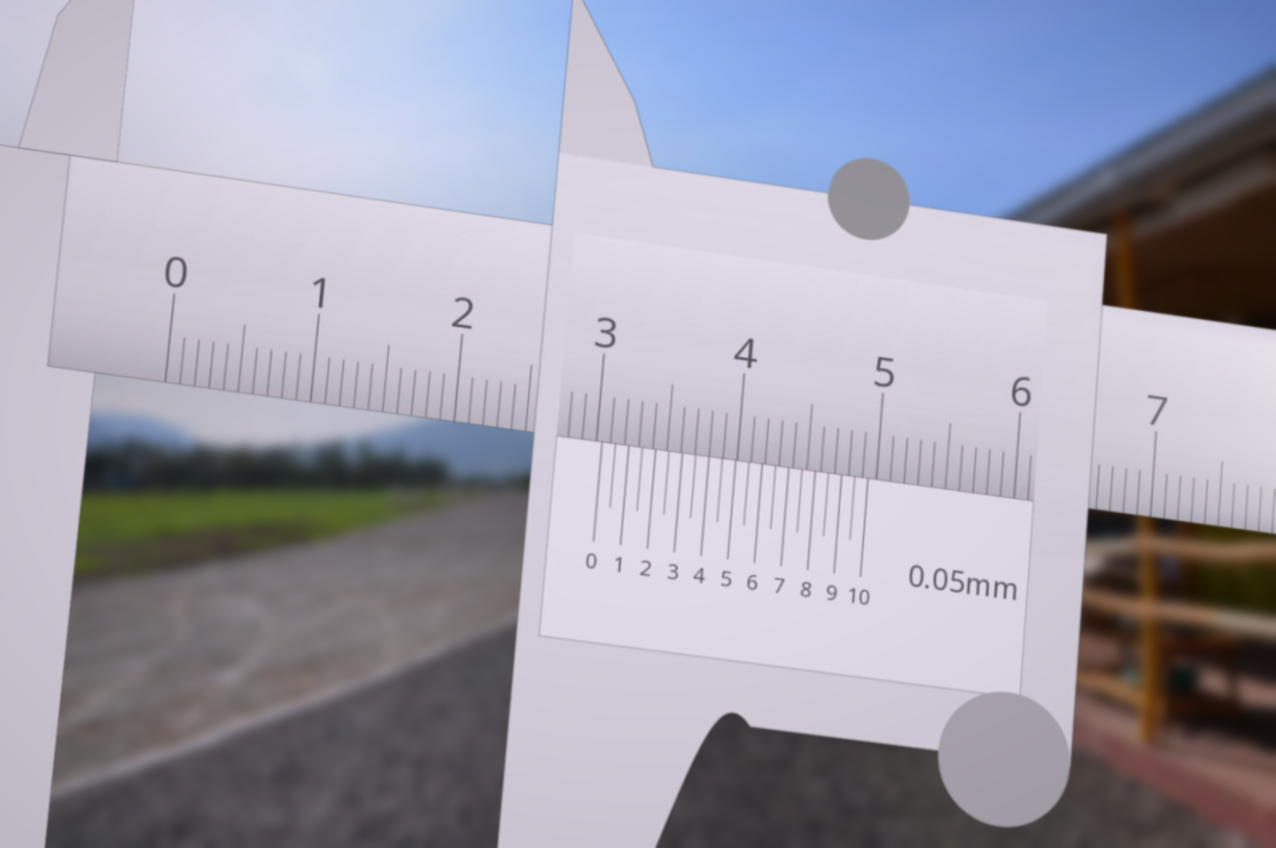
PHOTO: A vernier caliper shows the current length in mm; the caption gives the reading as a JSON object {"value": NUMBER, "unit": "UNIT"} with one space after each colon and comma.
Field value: {"value": 30.4, "unit": "mm"}
